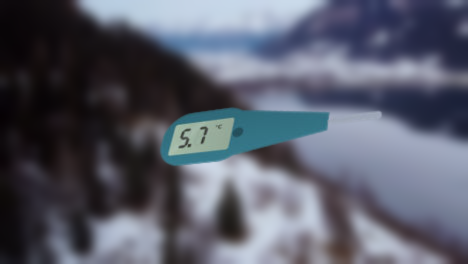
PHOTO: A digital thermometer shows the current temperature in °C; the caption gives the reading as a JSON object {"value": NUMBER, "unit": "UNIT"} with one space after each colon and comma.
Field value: {"value": 5.7, "unit": "°C"}
